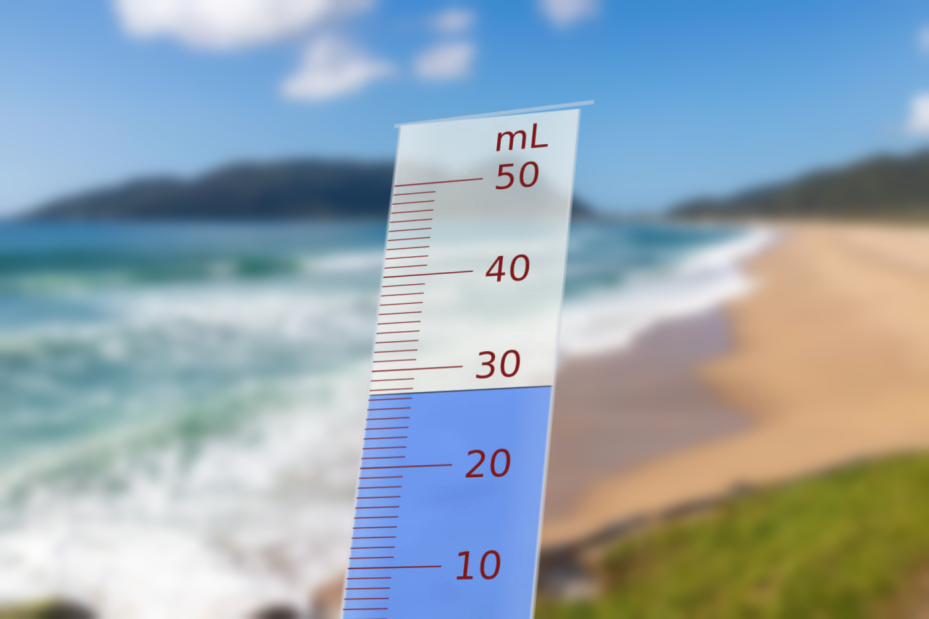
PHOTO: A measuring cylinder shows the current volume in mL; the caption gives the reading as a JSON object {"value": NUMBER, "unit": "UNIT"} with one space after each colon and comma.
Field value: {"value": 27.5, "unit": "mL"}
